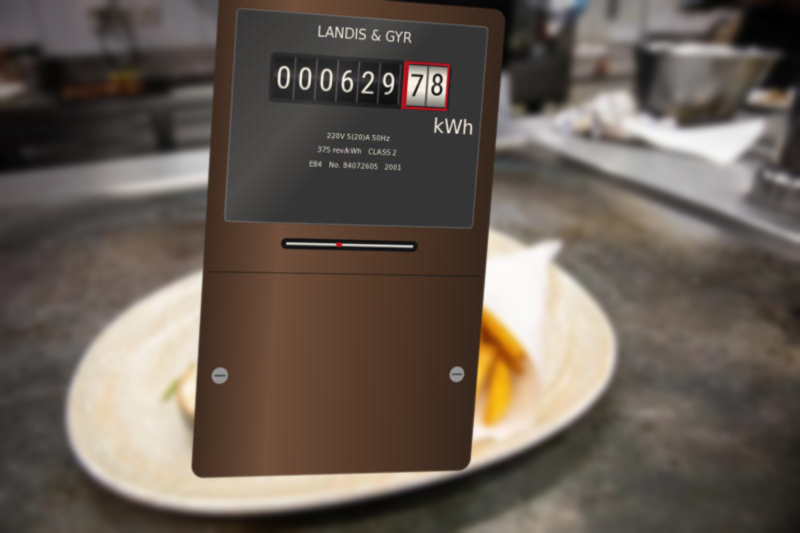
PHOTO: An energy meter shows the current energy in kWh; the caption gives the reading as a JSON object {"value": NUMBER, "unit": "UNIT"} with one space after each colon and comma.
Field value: {"value": 629.78, "unit": "kWh"}
